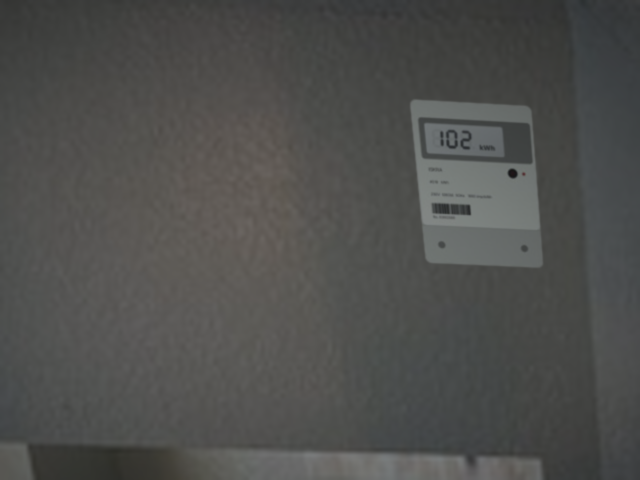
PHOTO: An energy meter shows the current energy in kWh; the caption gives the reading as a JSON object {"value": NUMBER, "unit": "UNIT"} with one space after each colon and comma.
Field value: {"value": 102, "unit": "kWh"}
